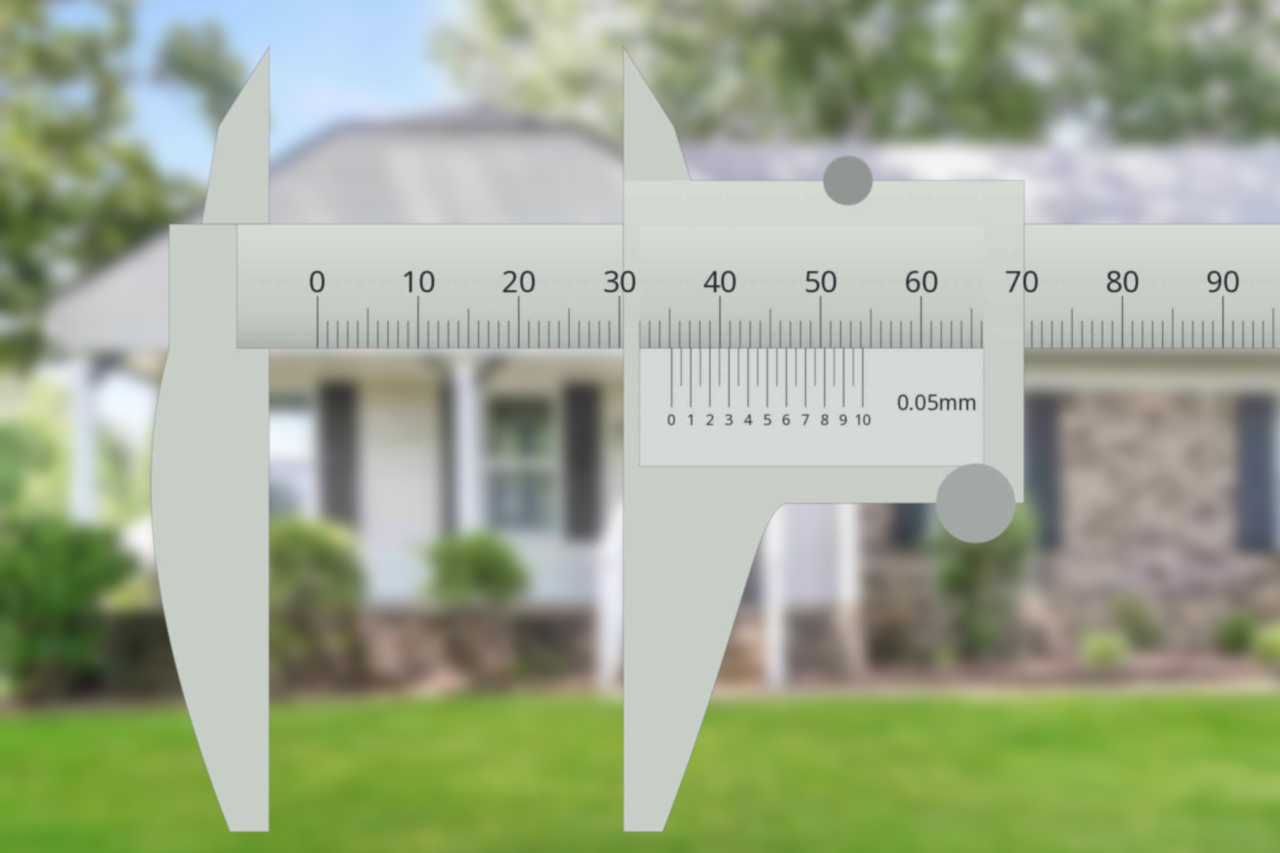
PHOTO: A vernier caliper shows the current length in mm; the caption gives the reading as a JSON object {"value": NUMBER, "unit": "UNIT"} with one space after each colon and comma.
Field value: {"value": 35.2, "unit": "mm"}
